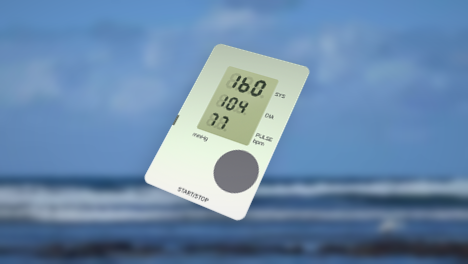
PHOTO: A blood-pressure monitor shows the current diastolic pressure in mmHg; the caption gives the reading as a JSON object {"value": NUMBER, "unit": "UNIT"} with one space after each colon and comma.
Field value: {"value": 104, "unit": "mmHg"}
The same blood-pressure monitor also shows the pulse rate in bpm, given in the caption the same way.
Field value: {"value": 77, "unit": "bpm"}
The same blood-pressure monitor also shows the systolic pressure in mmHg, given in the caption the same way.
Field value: {"value": 160, "unit": "mmHg"}
